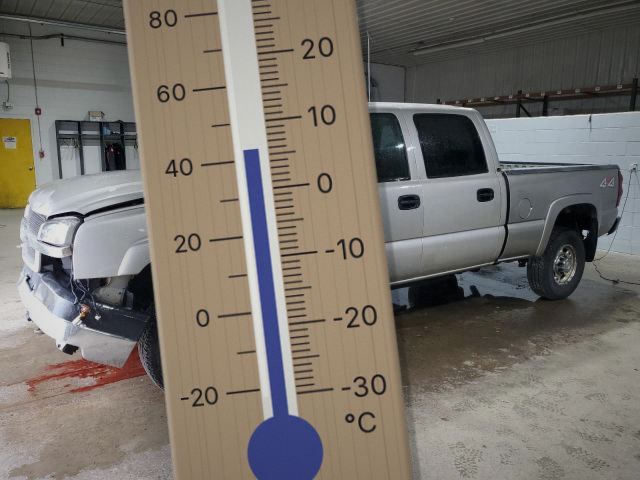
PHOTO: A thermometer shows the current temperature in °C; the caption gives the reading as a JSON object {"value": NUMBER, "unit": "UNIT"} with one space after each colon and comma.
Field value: {"value": 6, "unit": "°C"}
